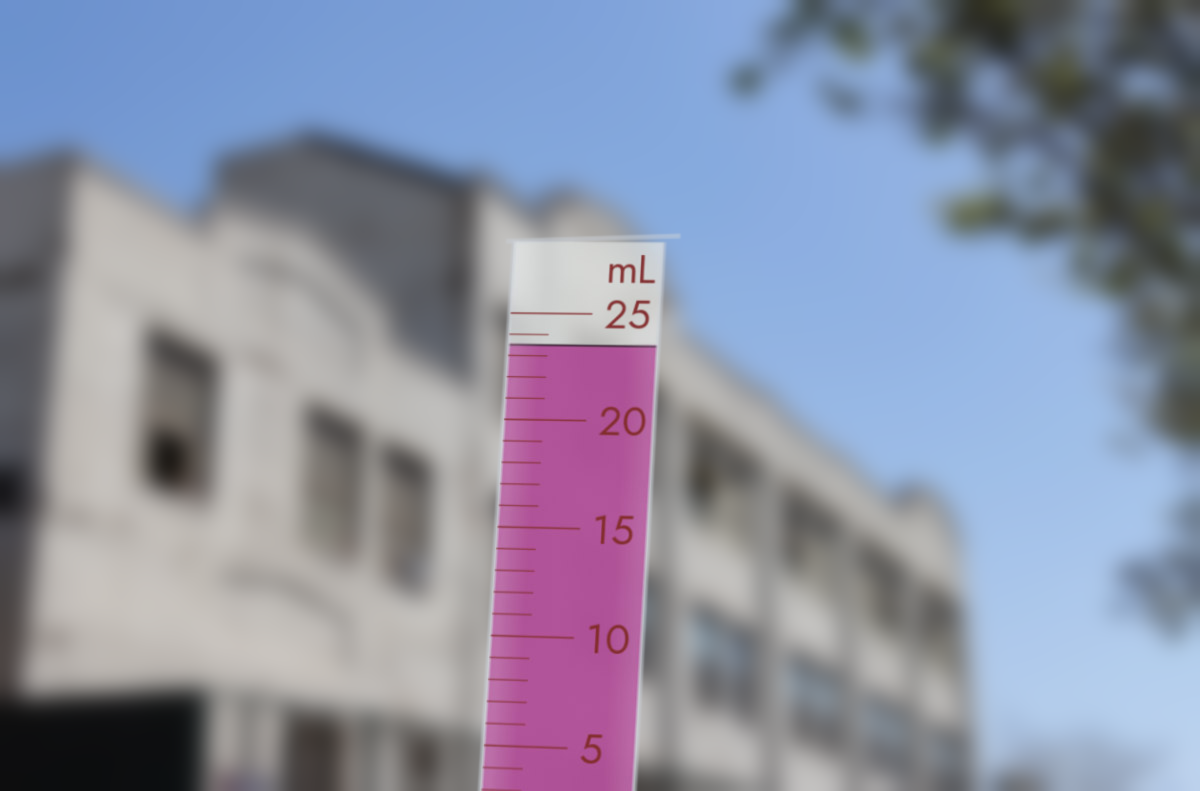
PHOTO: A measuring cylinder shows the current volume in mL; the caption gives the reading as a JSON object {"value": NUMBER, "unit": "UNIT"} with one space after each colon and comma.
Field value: {"value": 23.5, "unit": "mL"}
